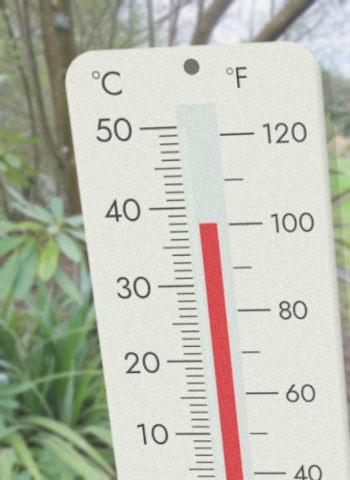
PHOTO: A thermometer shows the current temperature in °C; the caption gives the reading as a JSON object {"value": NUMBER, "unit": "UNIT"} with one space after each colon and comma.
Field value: {"value": 38, "unit": "°C"}
